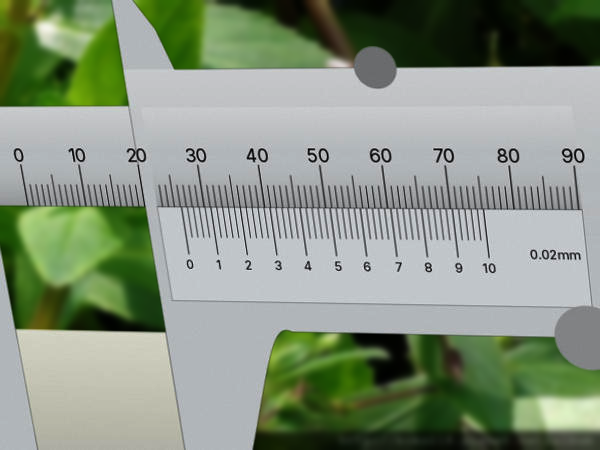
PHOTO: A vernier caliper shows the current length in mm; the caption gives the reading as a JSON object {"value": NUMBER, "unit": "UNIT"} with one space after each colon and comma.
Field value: {"value": 26.2, "unit": "mm"}
